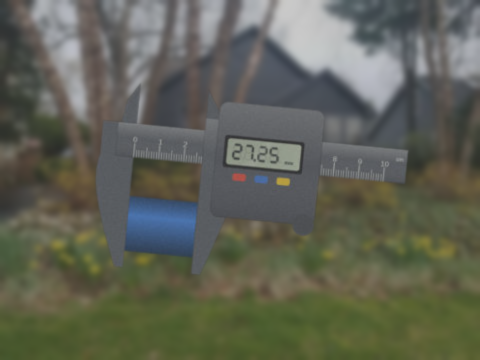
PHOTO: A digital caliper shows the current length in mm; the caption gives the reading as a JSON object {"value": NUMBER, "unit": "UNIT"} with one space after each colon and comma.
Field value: {"value": 27.25, "unit": "mm"}
